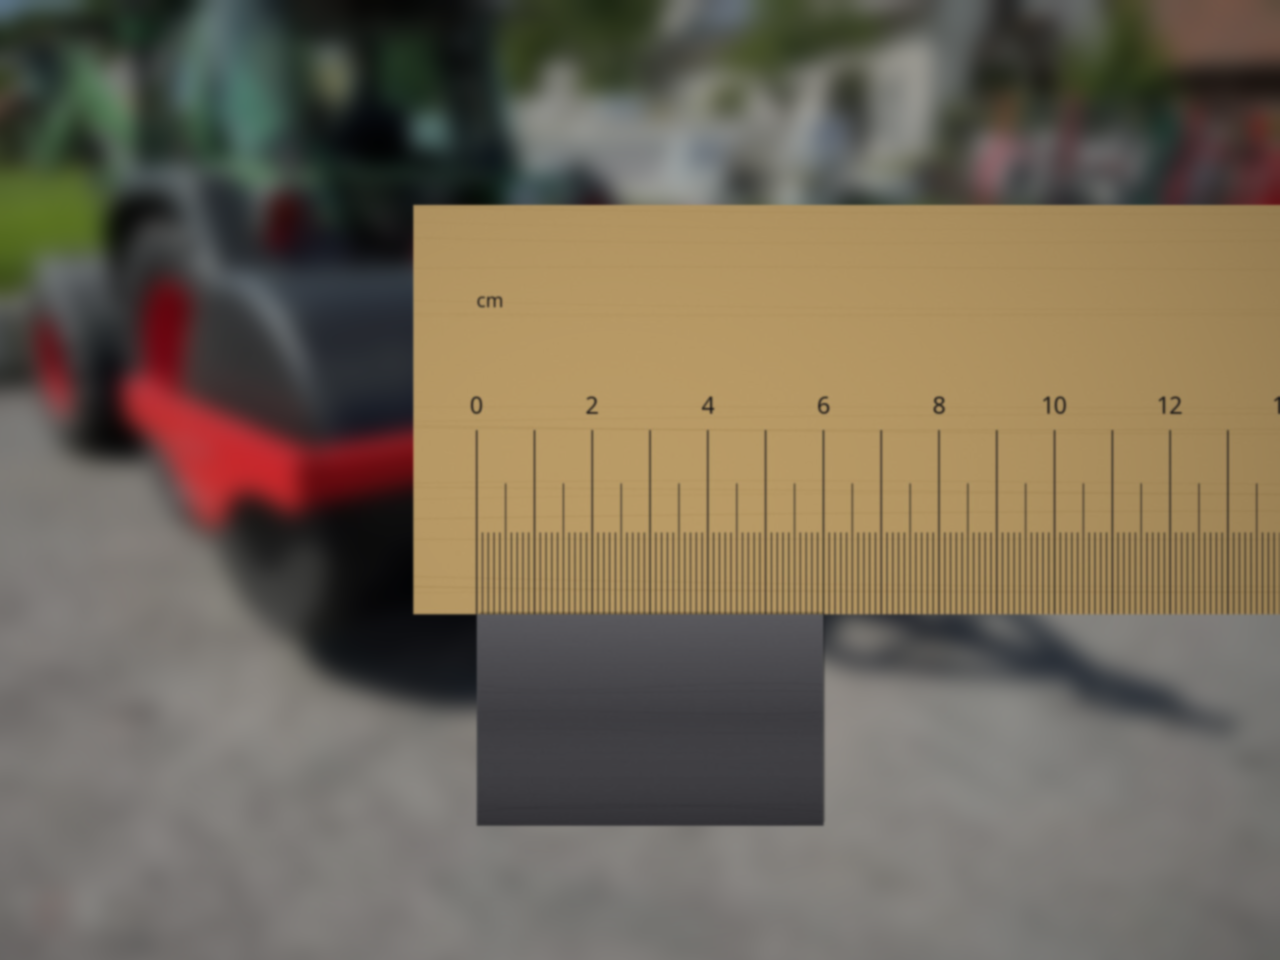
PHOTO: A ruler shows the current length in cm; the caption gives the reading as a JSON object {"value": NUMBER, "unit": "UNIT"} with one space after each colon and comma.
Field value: {"value": 6, "unit": "cm"}
